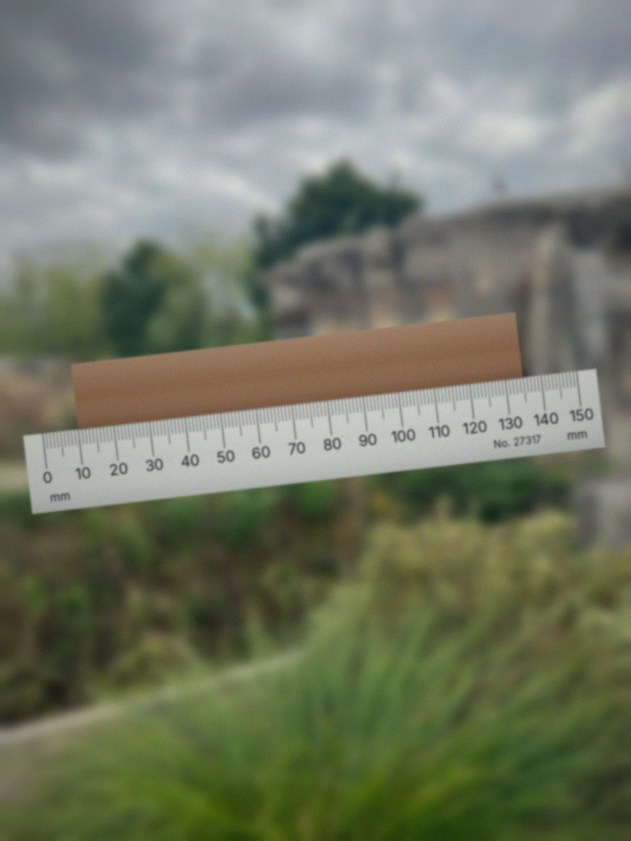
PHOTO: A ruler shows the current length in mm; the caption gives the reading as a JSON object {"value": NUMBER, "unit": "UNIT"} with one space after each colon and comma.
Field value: {"value": 125, "unit": "mm"}
